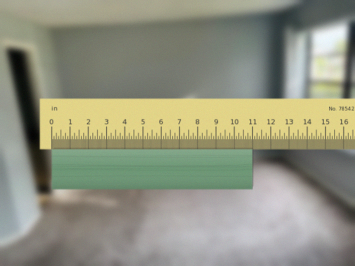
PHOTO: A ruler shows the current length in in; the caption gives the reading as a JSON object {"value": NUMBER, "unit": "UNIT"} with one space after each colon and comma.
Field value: {"value": 11, "unit": "in"}
